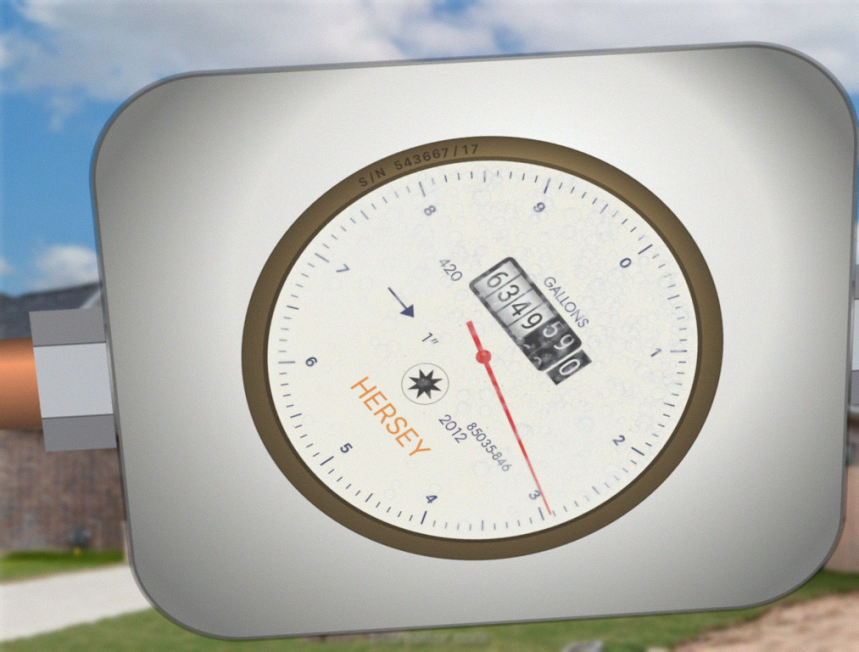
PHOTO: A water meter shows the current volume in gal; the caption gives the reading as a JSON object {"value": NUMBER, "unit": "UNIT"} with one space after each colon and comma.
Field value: {"value": 6349592.9, "unit": "gal"}
